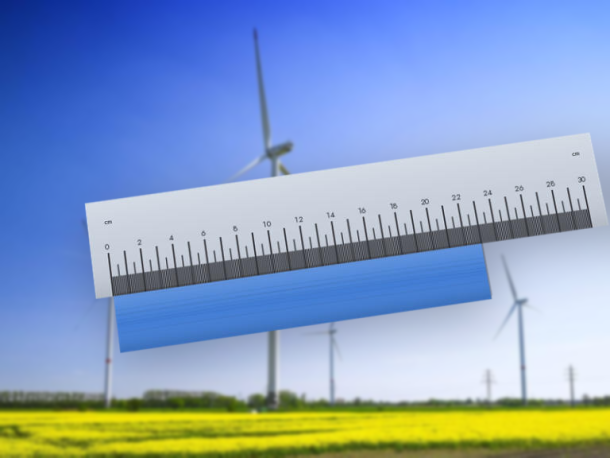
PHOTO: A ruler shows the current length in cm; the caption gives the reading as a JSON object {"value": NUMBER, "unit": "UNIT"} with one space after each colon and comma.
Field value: {"value": 23, "unit": "cm"}
